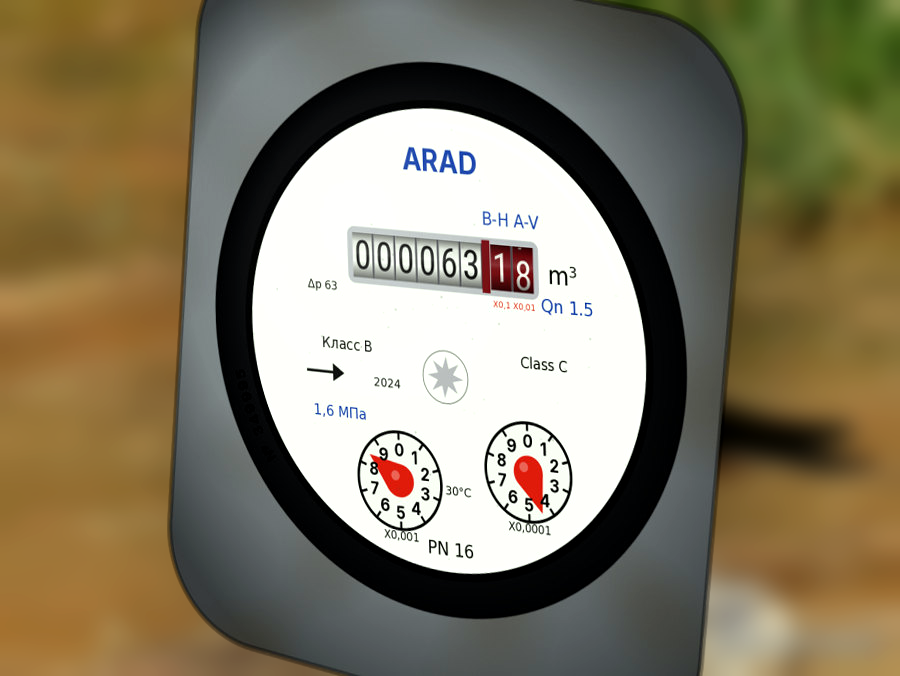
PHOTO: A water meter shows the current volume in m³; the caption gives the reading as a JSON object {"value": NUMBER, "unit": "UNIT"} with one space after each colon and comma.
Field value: {"value": 63.1784, "unit": "m³"}
